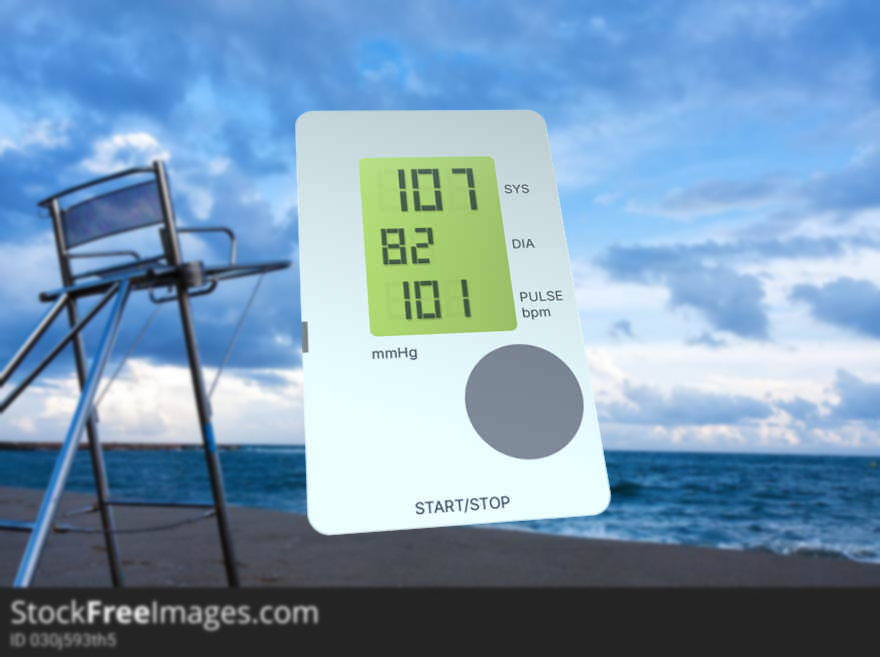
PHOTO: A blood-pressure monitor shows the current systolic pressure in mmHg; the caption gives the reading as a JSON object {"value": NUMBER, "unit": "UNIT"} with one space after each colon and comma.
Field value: {"value": 107, "unit": "mmHg"}
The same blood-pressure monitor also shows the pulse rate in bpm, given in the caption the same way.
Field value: {"value": 101, "unit": "bpm"}
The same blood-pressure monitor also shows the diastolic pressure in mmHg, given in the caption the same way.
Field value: {"value": 82, "unit": "mmHg"}
